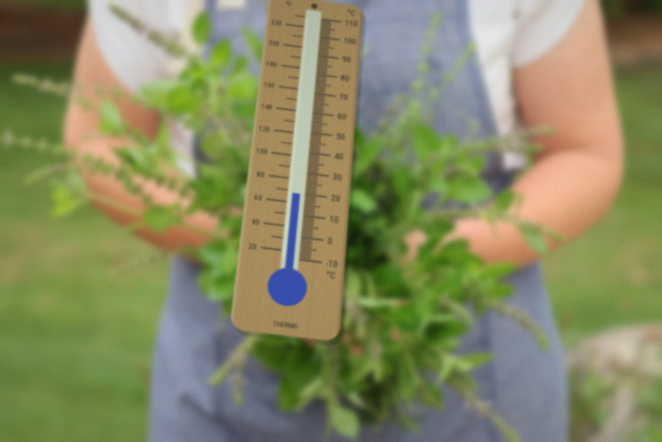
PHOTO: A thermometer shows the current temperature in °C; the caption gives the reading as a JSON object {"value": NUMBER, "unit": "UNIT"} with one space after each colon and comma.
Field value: {"value": 20, "unit": "°C"}
